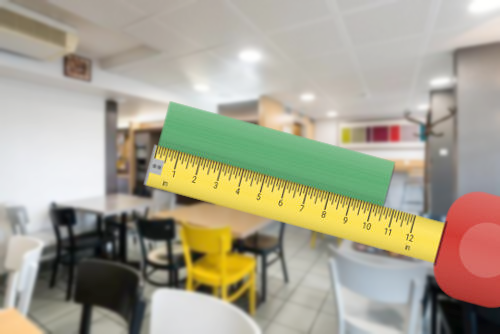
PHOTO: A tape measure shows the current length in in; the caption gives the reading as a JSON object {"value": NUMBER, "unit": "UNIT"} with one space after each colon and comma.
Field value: {"value": 10.5, "unit": "in"}
